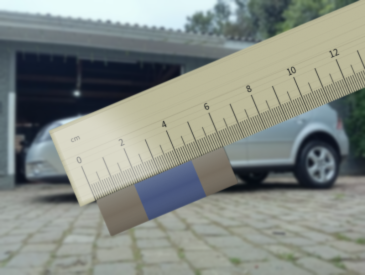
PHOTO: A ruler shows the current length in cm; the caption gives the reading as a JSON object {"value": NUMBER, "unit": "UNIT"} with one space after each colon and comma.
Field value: {"value": 6, "unit": "cm"}
